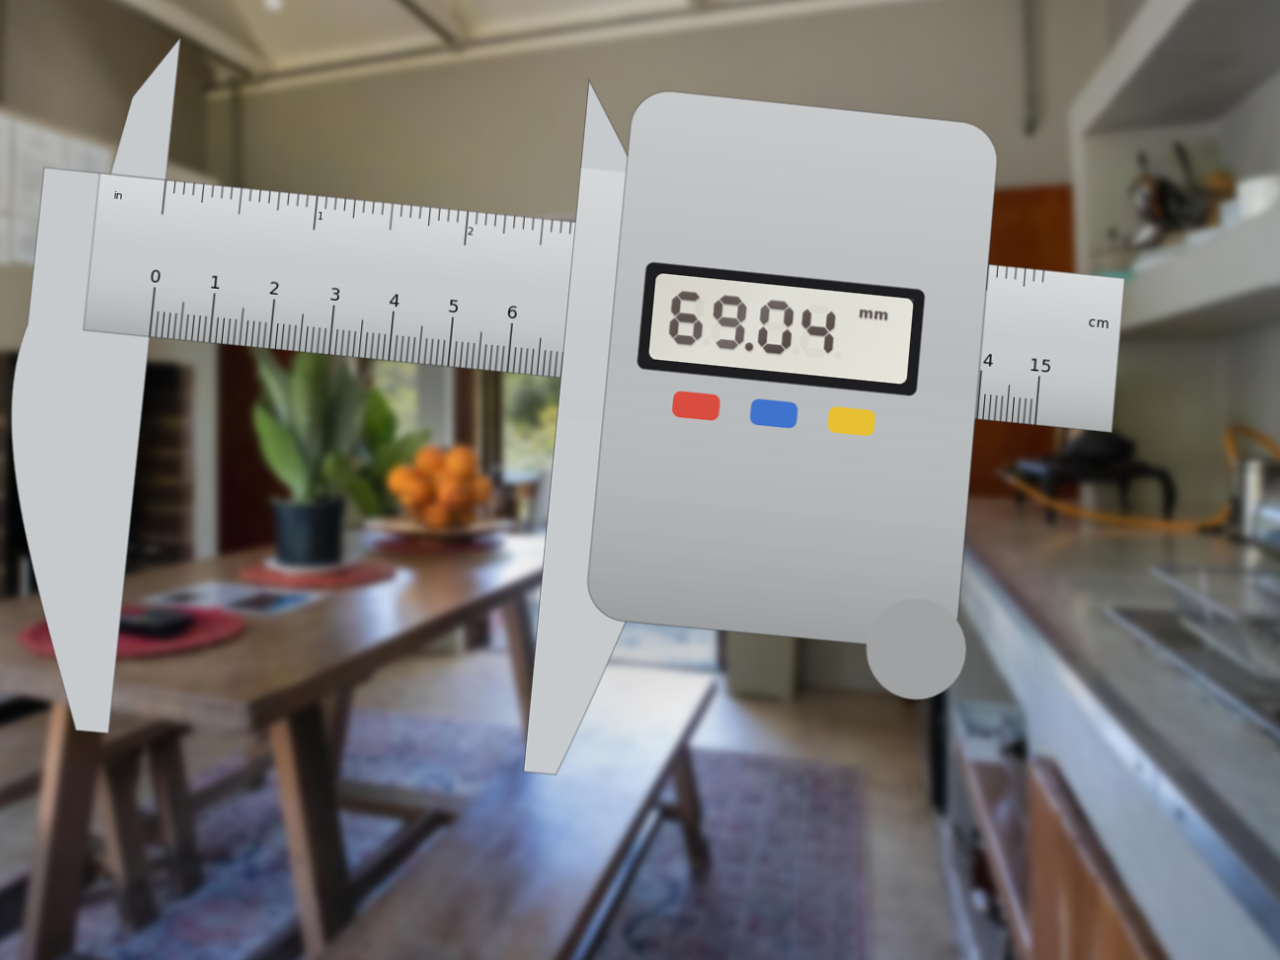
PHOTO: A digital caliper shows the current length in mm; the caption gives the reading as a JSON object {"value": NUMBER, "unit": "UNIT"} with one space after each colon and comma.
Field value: {"value": 69.04, "unit": "mm"}
